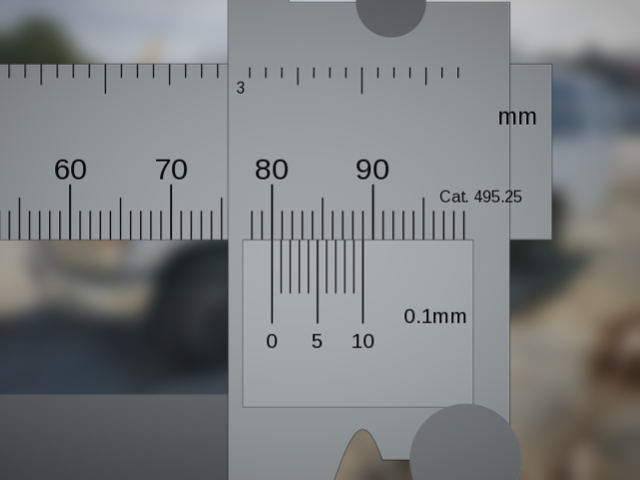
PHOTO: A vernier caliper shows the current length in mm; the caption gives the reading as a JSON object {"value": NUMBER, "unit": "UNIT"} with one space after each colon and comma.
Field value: {"value": 80.0, "unit": "mm"}
